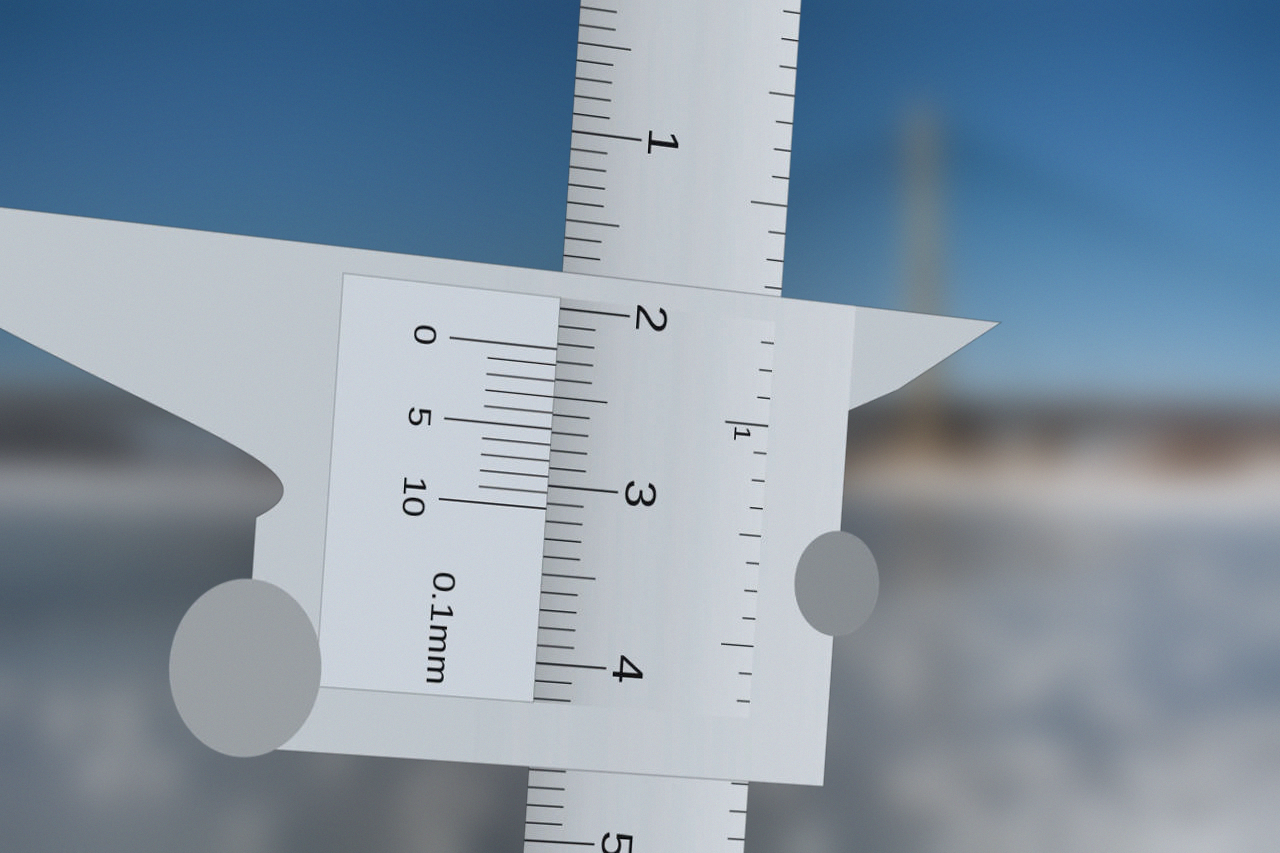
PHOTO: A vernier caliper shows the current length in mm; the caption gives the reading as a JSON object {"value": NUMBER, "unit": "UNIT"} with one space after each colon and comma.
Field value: {"value": 22.3, "unit": "mm"}
